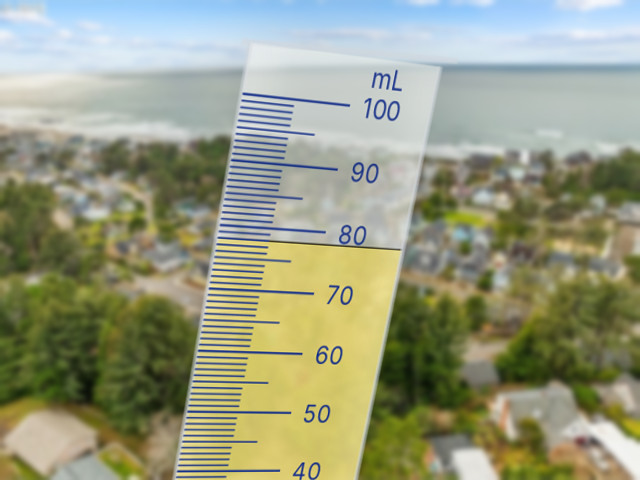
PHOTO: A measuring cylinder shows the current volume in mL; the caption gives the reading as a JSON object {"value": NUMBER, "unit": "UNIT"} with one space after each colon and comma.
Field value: {"value": 78, "unit": "mL"}
